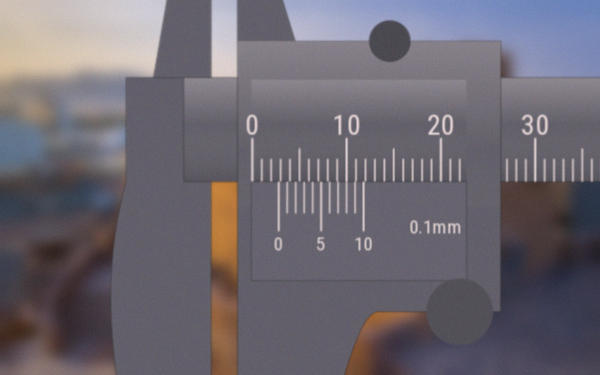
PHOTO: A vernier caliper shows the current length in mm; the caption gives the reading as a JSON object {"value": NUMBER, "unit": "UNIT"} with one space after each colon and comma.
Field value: {"value": 2.8, "unit": "mm"}
